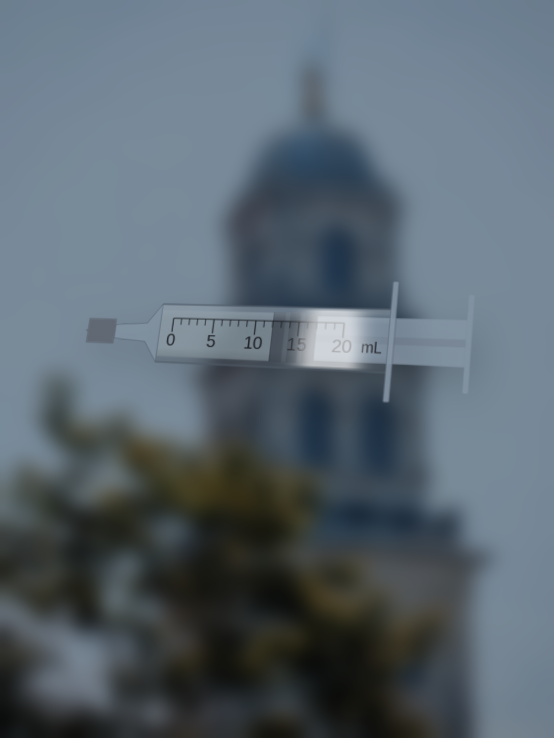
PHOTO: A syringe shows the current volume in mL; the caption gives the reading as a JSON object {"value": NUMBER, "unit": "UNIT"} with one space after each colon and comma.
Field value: {"value": 12, "unit": "mL"}
